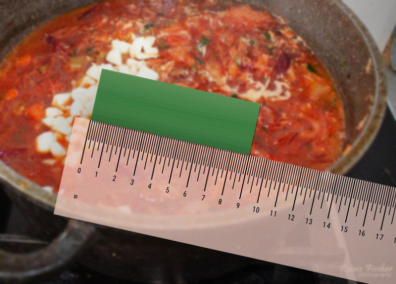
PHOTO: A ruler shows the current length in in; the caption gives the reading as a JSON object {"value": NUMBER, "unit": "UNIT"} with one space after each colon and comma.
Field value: {"value": 9, "unit": "in"}
